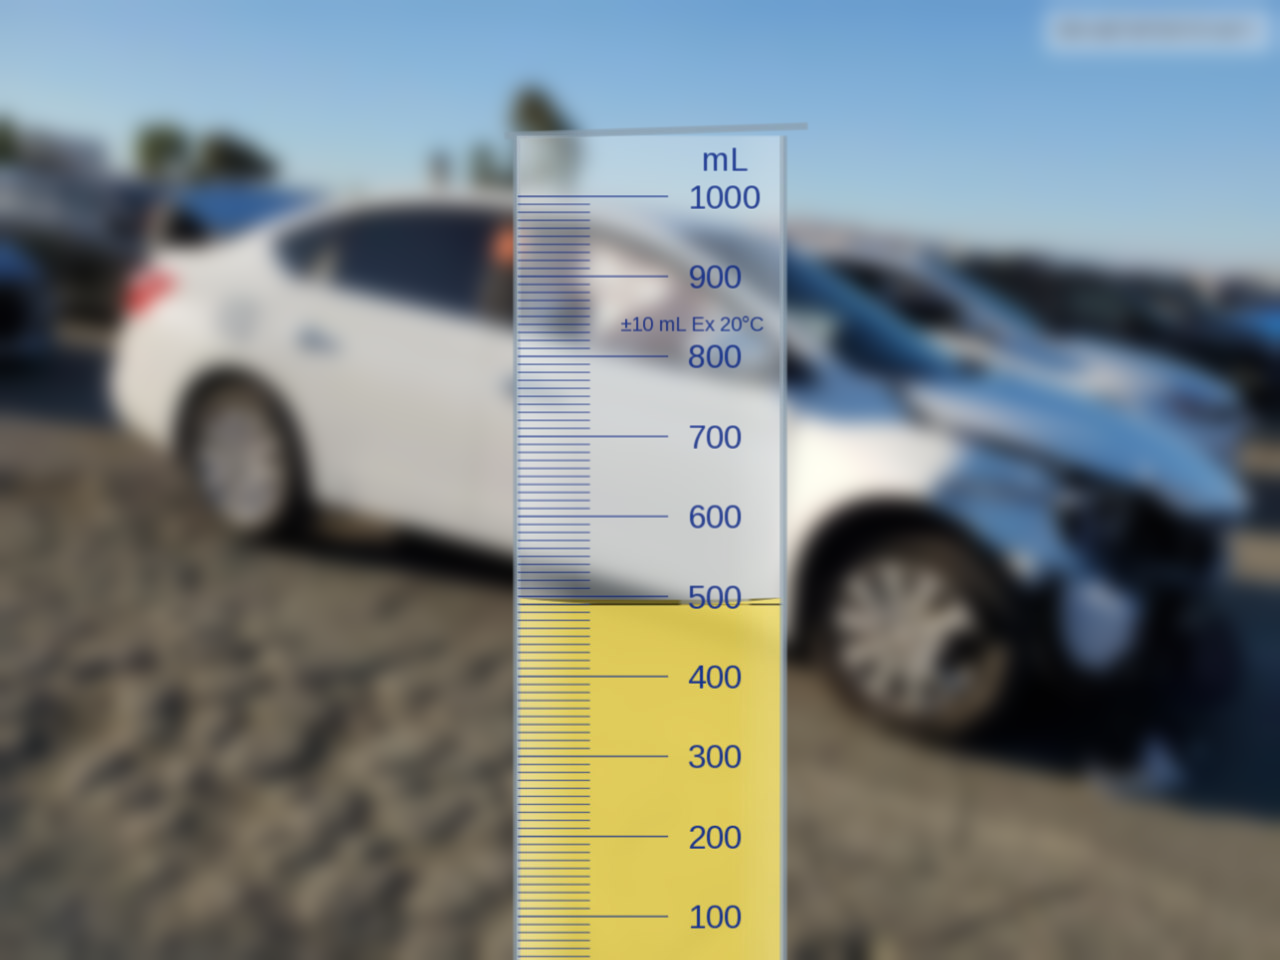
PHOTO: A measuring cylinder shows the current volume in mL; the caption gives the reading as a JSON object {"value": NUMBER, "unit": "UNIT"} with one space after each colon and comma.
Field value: {"value": 490, "unit": "mL"}
